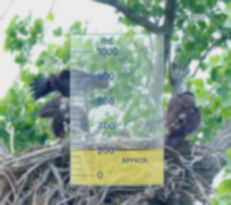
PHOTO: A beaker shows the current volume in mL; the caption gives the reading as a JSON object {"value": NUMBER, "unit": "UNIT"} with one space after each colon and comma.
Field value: {"value": 200, "unit": "mL"}
